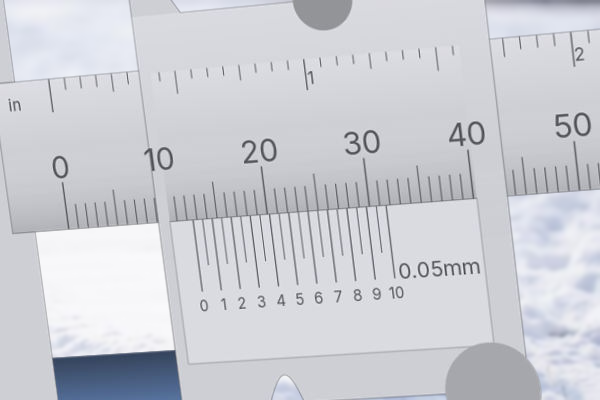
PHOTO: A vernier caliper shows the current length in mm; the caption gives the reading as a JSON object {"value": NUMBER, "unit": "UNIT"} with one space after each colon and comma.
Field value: {"value": 12.6, "unit": "mm"}
